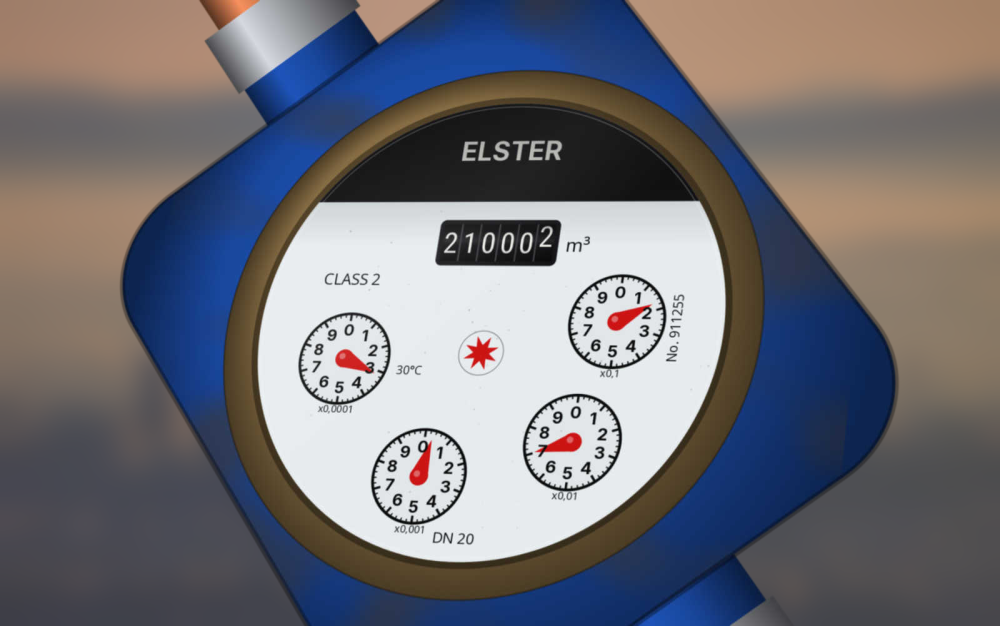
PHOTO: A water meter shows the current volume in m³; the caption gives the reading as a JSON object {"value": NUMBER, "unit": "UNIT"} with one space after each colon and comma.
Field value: {"value": 210002.1703, "unit": "m³"}
